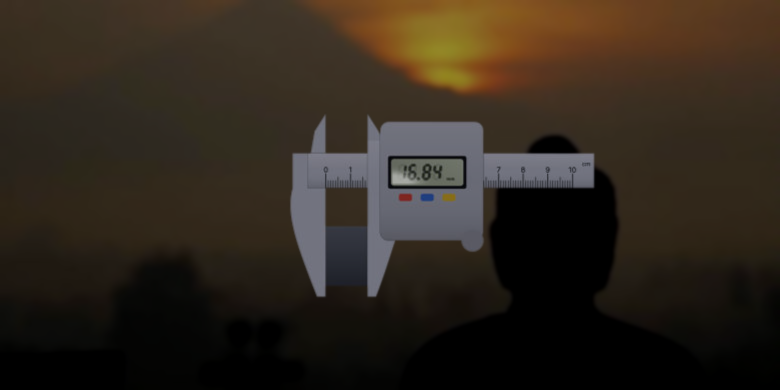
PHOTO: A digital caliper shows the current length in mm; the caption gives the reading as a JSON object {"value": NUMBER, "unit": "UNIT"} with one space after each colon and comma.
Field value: {"value": 16.84, "unit": "mm"}
